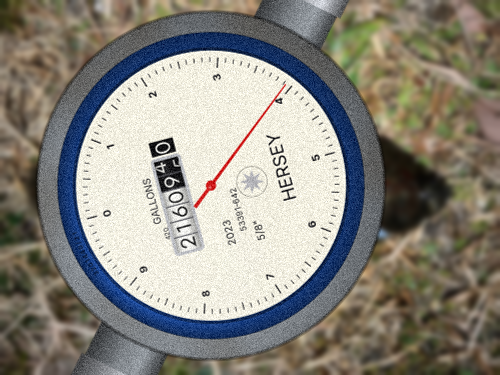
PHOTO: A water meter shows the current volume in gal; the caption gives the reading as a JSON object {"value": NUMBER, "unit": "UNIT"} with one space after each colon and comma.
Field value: {"value": 2160943.9, "unit": "gal"}
